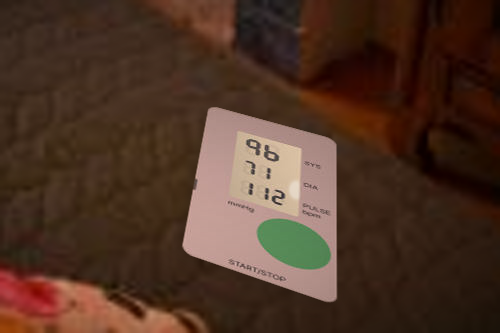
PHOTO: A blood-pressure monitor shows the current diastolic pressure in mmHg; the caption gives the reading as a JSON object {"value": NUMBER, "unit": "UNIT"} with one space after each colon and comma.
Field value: {"value": 71, "unit": "mmHg"}
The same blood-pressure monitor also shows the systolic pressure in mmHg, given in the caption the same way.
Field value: {"value": 96, "unit": "mmHg"}
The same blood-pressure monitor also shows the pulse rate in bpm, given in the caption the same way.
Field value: {"value": 112, "unit": "bpm"}
